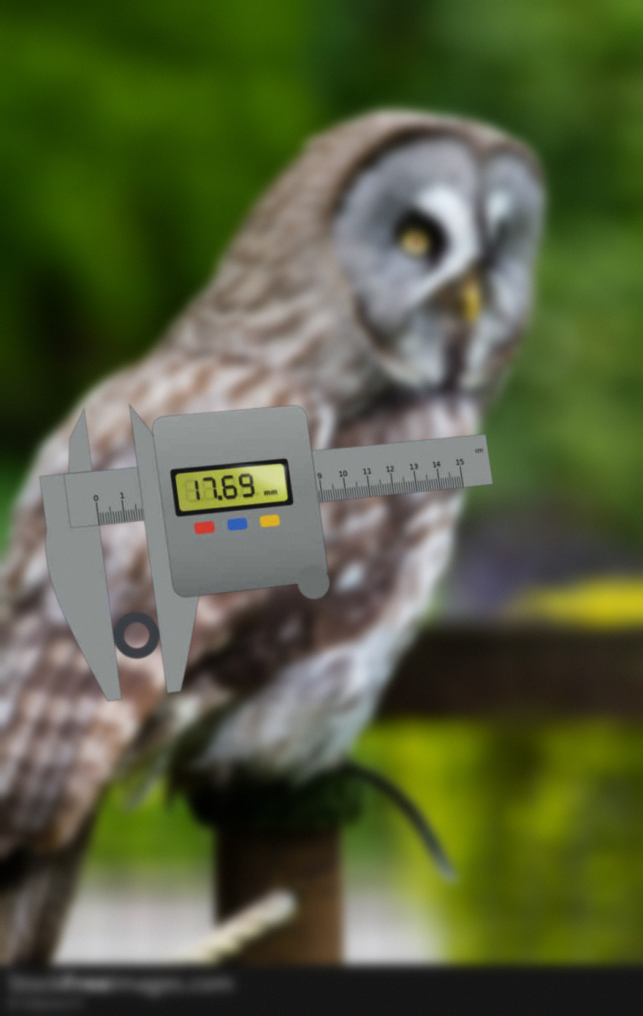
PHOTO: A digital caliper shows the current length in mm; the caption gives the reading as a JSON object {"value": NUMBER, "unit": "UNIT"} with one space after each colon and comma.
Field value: {"value": 17.69, "unit": "mm"}
